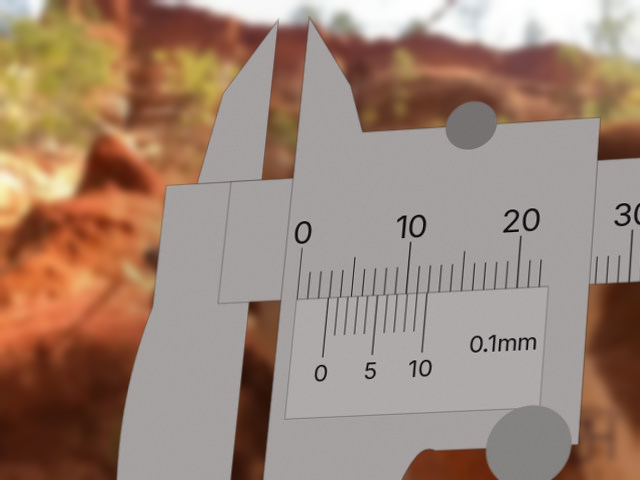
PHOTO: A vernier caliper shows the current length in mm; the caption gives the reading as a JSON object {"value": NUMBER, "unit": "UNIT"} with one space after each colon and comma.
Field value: {"value": 2.9, "unit": "mm"}
